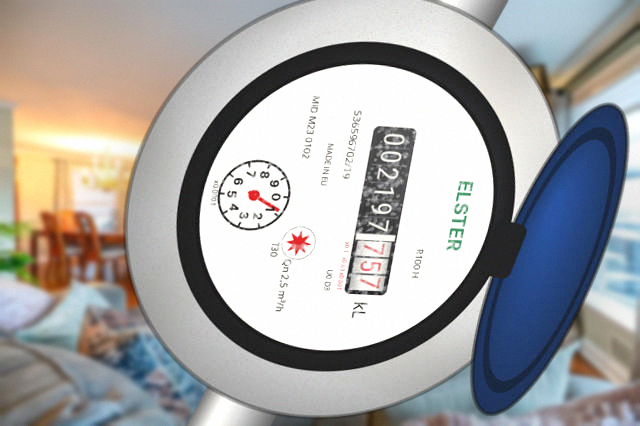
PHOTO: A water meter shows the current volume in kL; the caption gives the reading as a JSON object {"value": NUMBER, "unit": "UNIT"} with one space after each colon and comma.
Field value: {"value": 2197.7570, "unit": "kL"}
